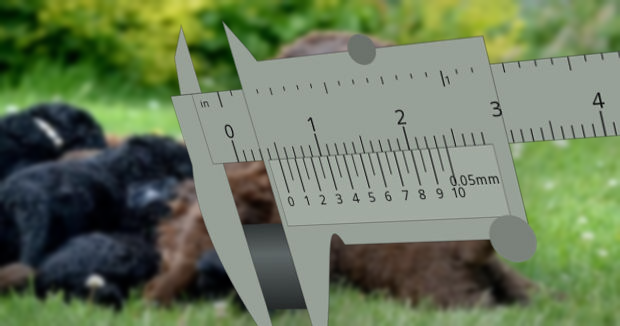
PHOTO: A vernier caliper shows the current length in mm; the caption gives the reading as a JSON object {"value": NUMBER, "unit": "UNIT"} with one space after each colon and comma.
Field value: {"value": 5.0, "unit": "mm"}
